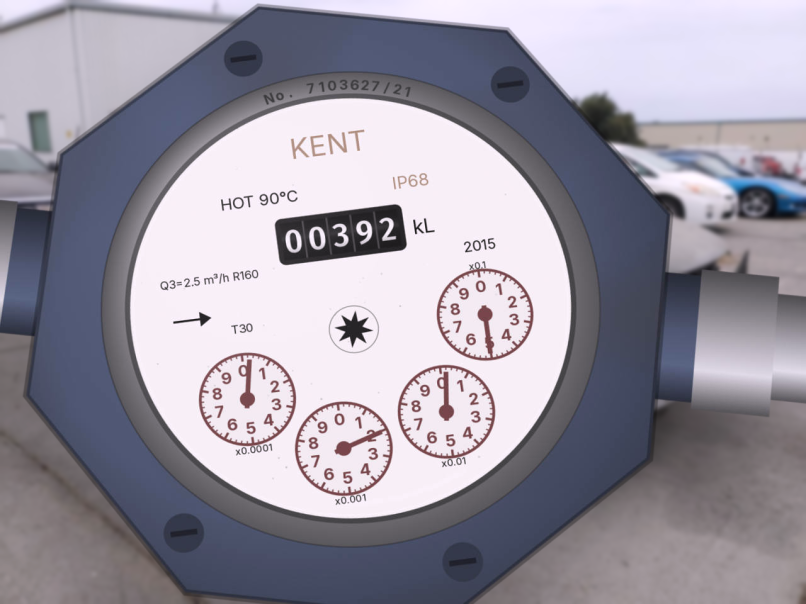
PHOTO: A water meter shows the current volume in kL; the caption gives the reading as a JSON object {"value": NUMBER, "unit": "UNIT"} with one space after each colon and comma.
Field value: {"value": 392.5020, "unit": "kL"}
